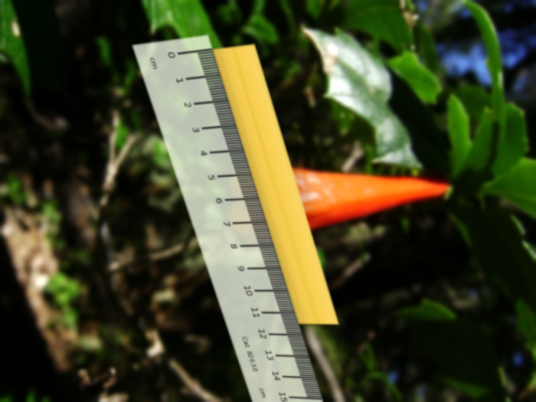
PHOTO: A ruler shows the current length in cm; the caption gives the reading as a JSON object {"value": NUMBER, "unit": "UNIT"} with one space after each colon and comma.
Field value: {"value": 11.5, "unit": "cm"}
